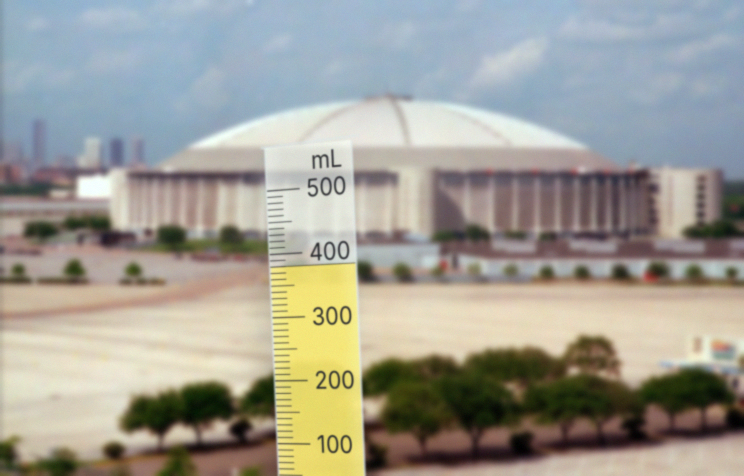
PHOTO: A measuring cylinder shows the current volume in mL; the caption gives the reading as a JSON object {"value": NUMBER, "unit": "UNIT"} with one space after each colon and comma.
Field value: {"value": 380, "unit": "mL"}
